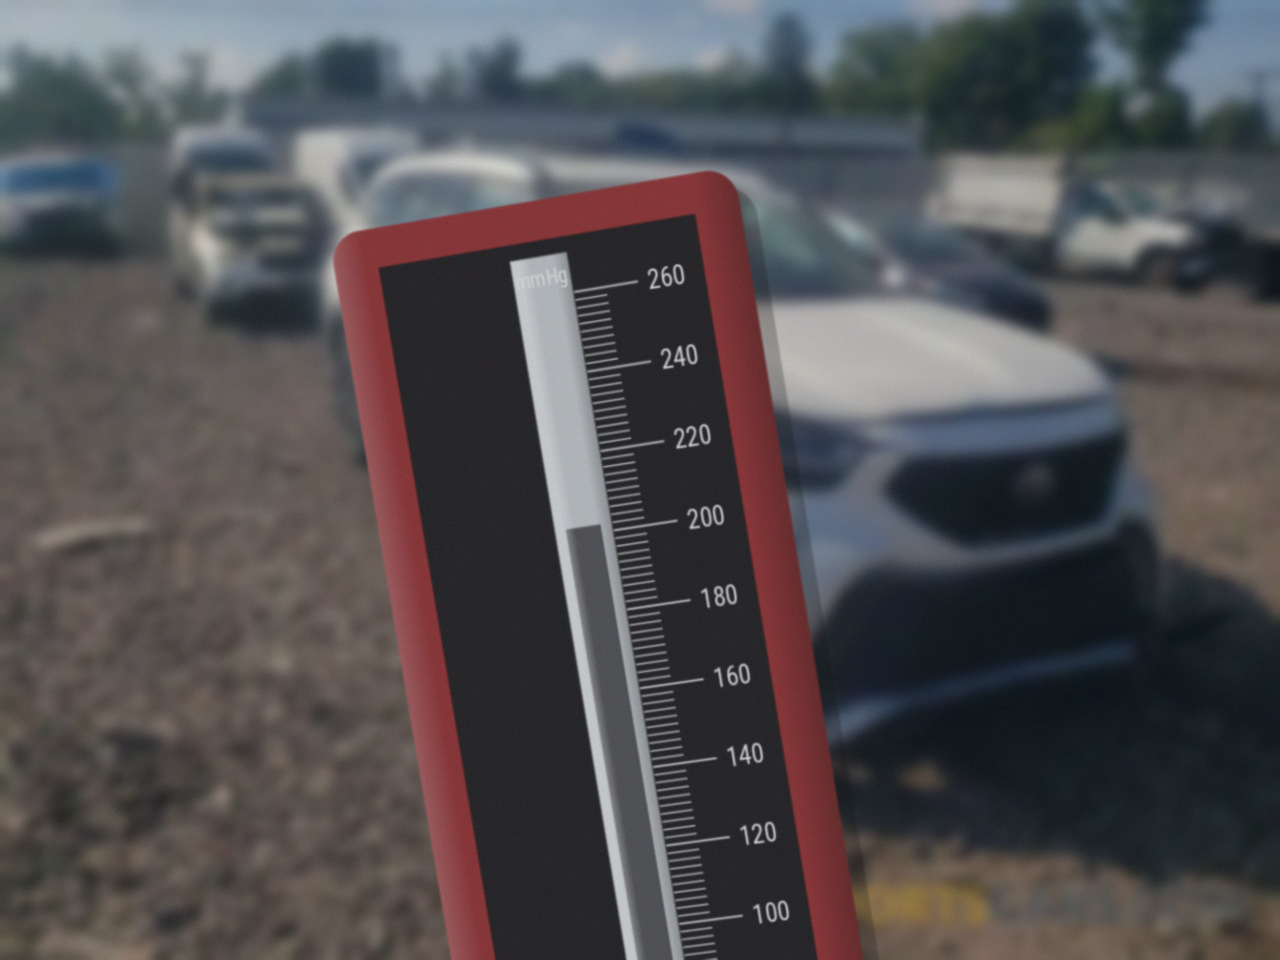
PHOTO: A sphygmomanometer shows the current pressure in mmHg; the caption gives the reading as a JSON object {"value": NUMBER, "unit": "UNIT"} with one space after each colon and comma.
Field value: {"value": 202, "unit": "mmHg"}
